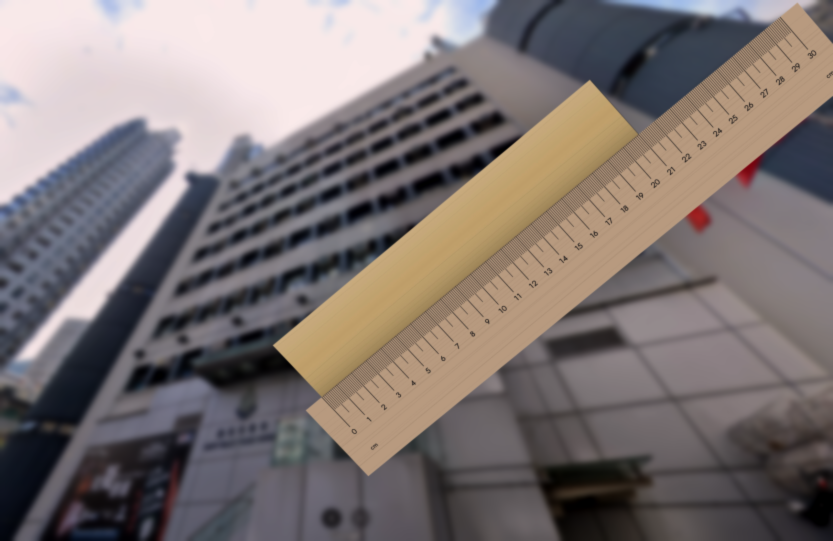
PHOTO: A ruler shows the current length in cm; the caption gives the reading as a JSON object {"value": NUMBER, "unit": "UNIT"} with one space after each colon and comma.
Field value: {"value": 21, "unit": "cm"}
